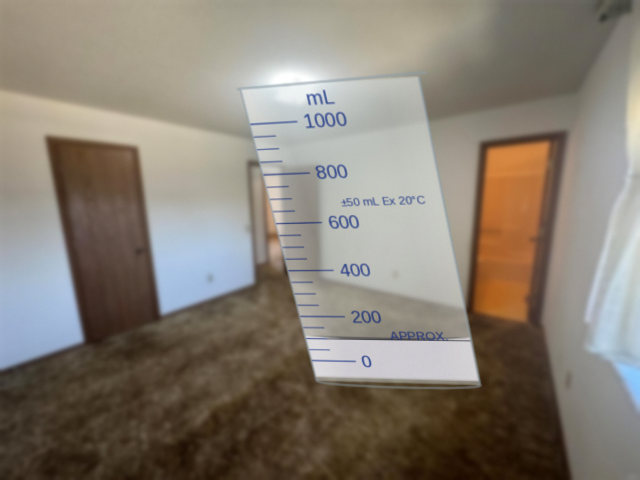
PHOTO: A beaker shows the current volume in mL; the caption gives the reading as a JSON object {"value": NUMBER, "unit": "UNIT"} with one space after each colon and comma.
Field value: {"value": 100, "unit": "mL"}
